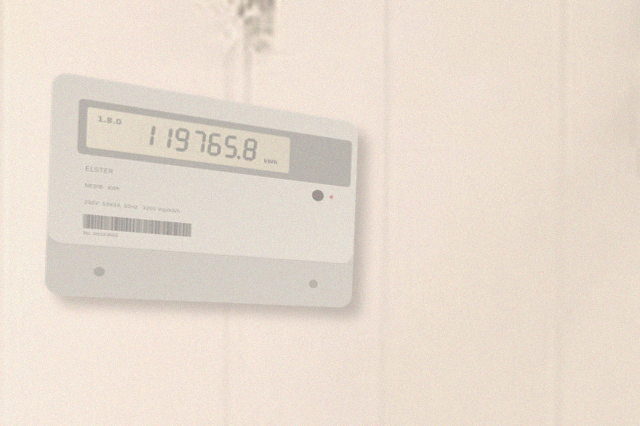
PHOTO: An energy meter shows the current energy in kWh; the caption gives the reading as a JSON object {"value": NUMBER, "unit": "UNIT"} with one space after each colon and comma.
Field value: {"value": 119765.8, "unit": "kWh"}
